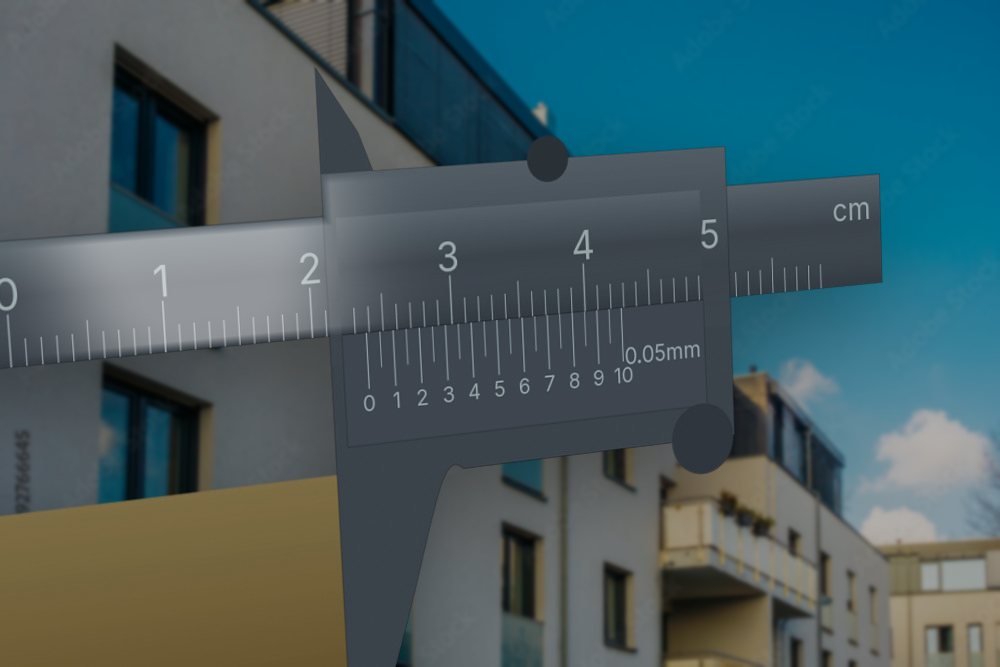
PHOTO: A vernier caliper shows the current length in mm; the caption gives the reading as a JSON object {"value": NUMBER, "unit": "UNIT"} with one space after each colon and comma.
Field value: {"value": 23.8, "unit": "mm"}
